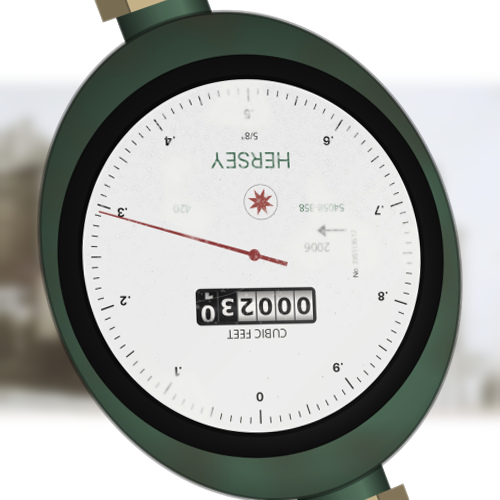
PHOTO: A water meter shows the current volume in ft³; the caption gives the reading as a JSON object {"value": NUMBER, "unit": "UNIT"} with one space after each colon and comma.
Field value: {"value": 230.29, "unit": "ft³"}
